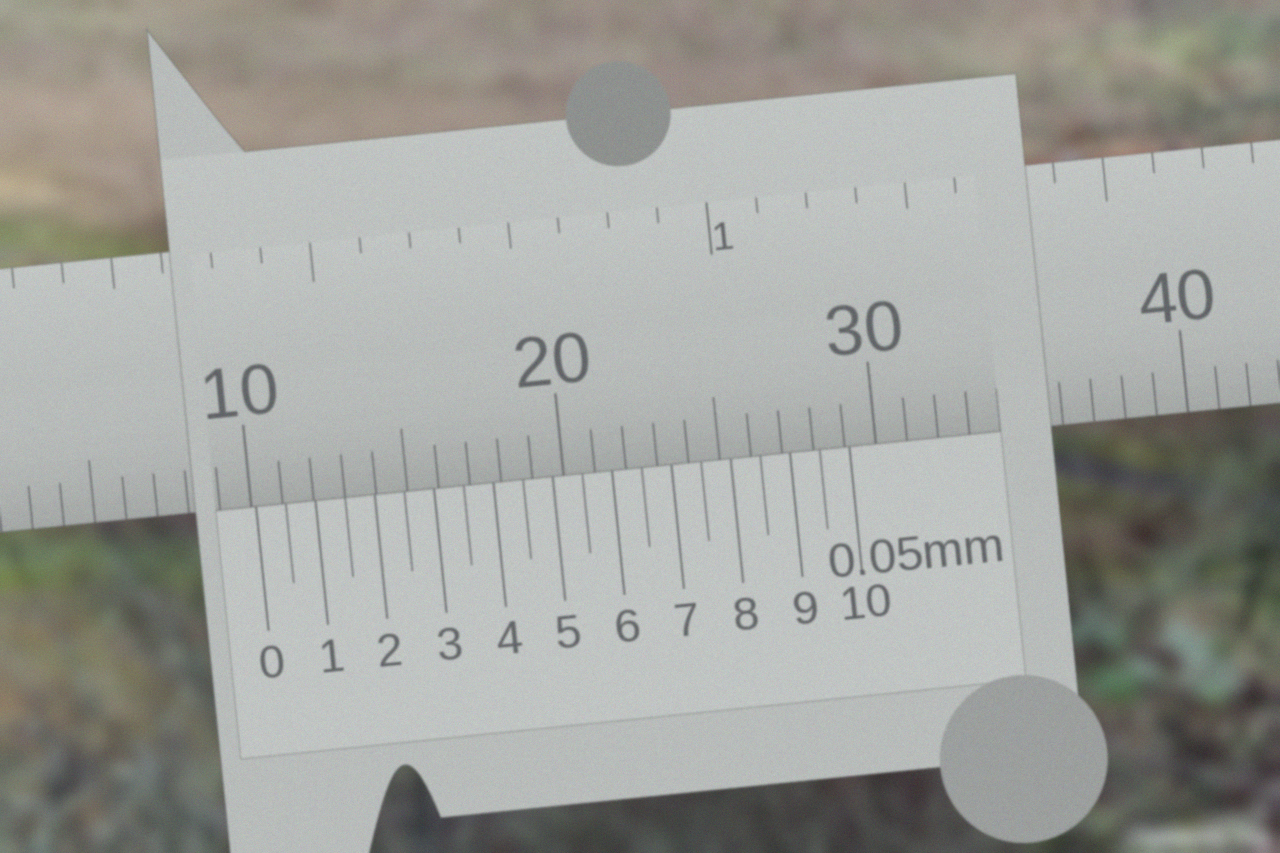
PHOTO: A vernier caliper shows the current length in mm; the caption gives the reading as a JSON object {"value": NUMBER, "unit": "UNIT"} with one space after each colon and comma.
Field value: {"value": 10.15, "unit": "mm"}
